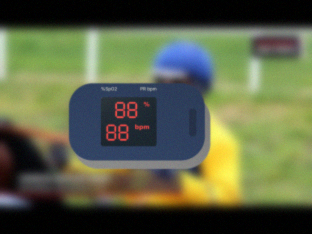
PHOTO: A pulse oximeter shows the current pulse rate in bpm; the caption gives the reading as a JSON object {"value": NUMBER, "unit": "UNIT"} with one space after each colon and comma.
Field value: {"value": 88, "unit": "bpm"}
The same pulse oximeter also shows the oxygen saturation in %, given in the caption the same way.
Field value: {"value": 88, "unit": "%"}
